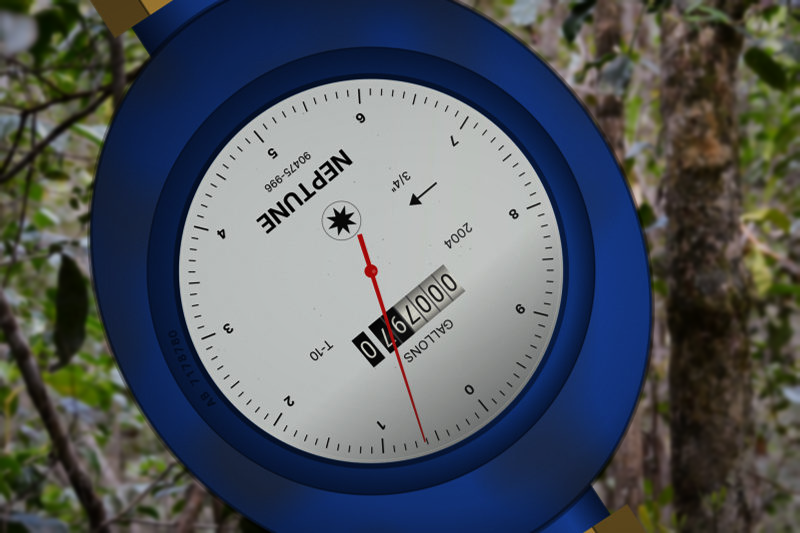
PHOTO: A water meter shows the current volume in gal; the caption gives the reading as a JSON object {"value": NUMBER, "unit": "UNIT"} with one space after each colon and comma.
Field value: {"value": 7970.6, "unit": "gal"}
